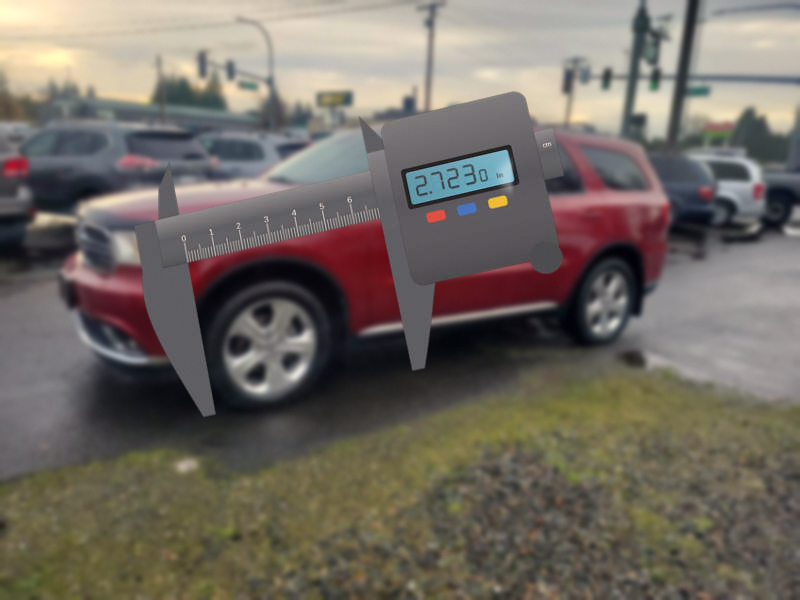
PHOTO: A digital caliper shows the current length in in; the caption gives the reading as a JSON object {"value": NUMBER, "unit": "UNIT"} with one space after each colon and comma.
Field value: {"value": 2.7230, "unit": "in"}
